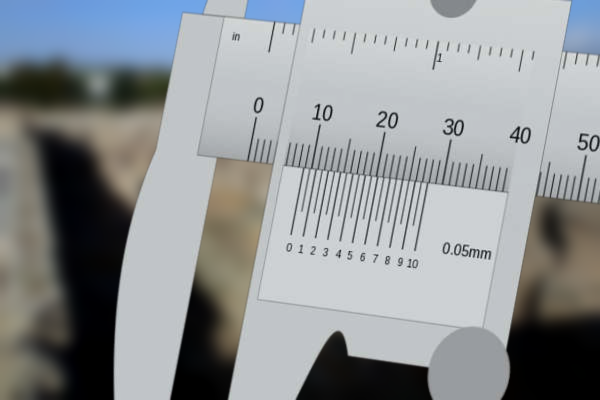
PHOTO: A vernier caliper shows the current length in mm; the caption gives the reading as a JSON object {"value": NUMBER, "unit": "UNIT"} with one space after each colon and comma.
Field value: {"value": 8.8, "unit": "mm"}
